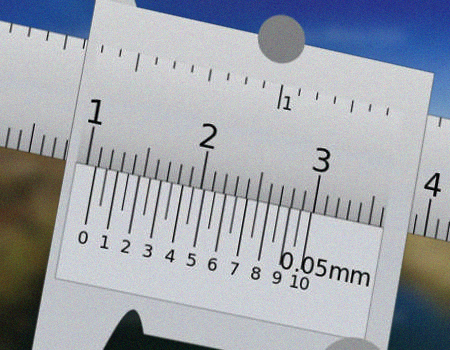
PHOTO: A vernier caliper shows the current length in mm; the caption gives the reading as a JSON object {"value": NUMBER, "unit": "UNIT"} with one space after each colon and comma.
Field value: {"value": 10.8, "unit": "mm"}
